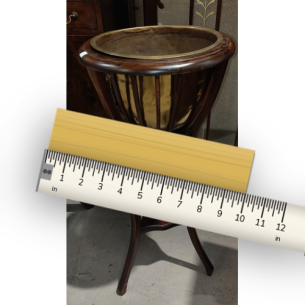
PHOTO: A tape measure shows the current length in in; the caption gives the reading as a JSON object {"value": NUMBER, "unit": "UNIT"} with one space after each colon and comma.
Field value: {"value": 10, "unit": "in"}
